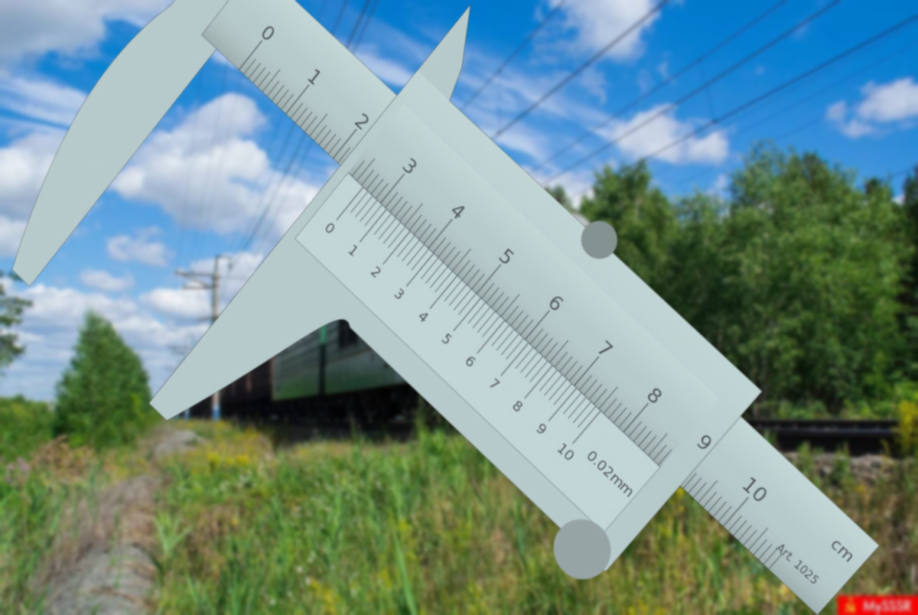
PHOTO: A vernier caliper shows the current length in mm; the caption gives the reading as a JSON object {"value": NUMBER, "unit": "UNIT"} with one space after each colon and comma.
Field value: {"value": 26.4, "unit": "mm"}
